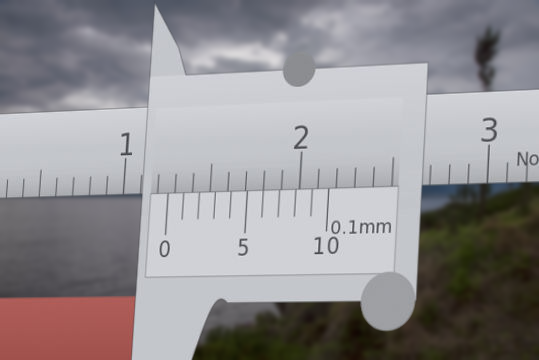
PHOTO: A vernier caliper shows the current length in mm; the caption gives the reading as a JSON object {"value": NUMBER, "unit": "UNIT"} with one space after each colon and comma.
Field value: {"value": 12.6, "unit": "mm"}
